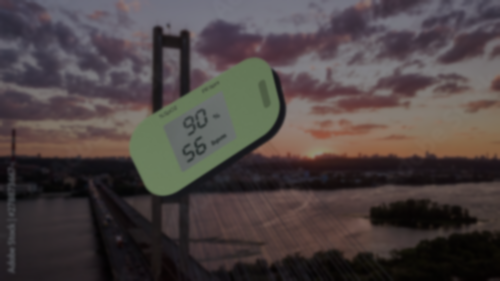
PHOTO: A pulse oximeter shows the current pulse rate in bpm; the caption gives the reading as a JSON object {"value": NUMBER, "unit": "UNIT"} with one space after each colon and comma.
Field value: {"value": 56, "unit": "bpm"}
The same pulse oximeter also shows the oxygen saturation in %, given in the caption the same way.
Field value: {"value": 90, "unit": "%"}
